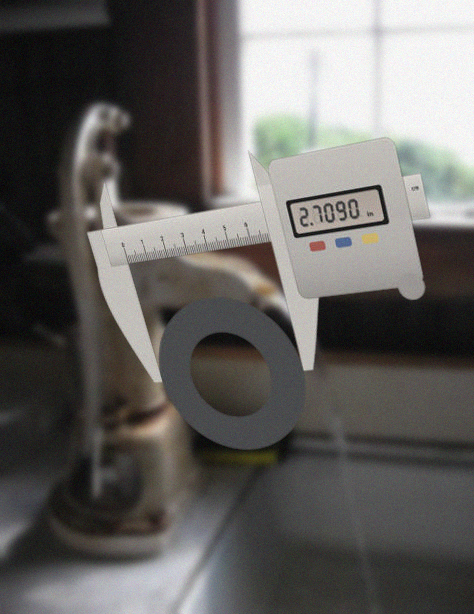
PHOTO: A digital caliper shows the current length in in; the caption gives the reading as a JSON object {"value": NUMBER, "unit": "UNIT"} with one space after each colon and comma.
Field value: {"value": 2.7090, "unit": "in"}
